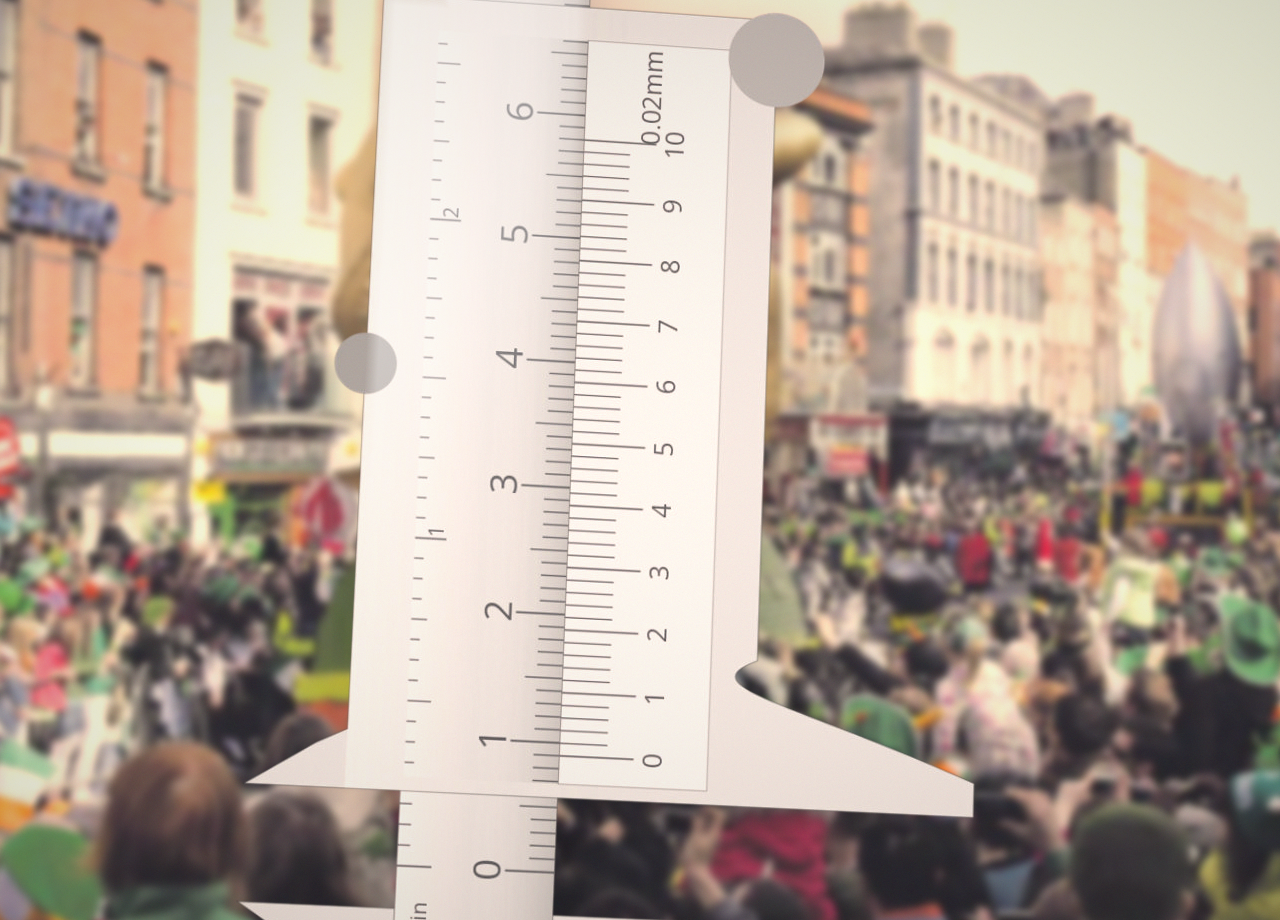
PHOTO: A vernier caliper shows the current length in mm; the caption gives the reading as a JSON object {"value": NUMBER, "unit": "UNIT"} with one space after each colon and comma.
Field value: {"value": 9.0, "unit": "mm"}
